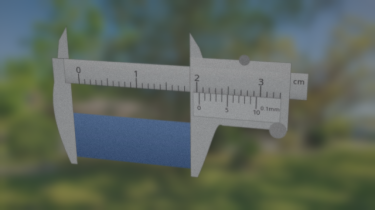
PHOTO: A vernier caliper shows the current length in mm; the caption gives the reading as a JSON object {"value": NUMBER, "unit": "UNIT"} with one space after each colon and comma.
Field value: {"value": 20.4, "unit": "mm"}
